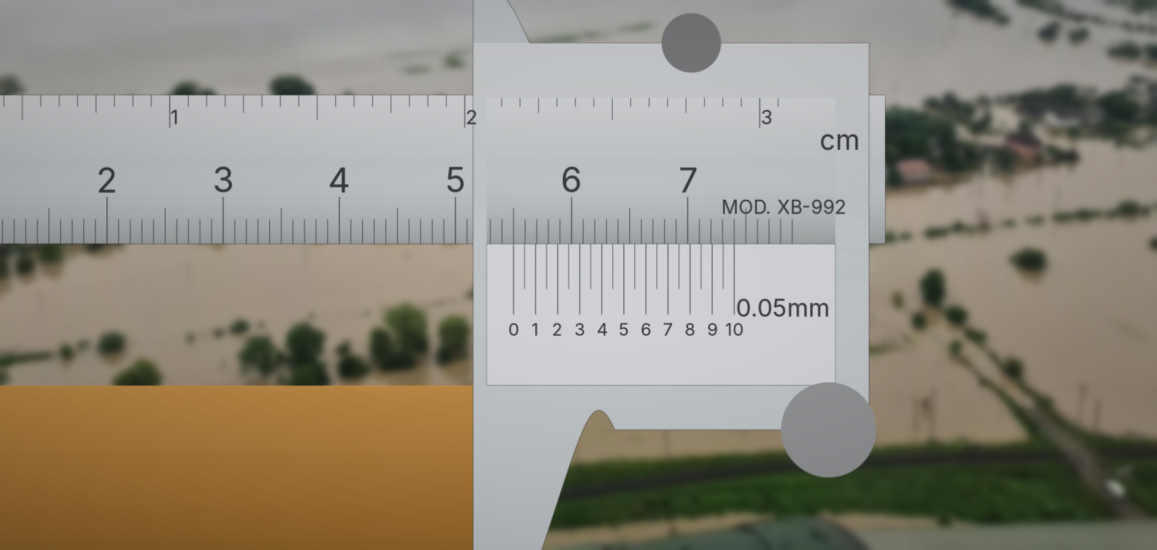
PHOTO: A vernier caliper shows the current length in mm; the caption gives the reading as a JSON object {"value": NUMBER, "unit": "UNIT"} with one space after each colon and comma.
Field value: {"value": 55.0, "unit": "mm"}
